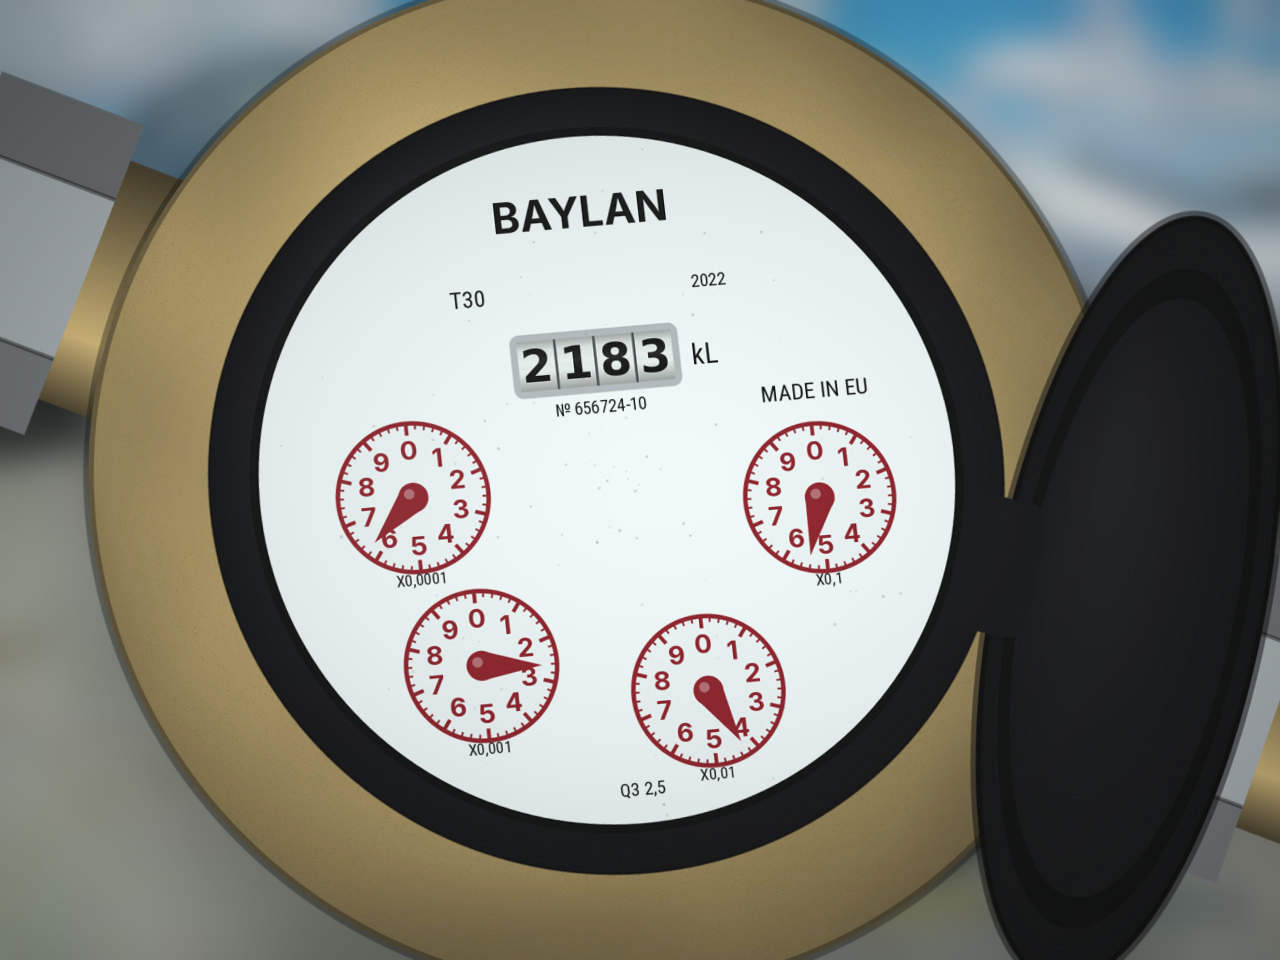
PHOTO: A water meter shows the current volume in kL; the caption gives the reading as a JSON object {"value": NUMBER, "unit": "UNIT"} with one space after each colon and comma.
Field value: {"value": 2183.5426, "unit": "kL"}
